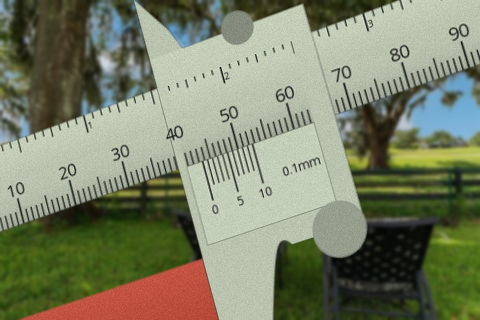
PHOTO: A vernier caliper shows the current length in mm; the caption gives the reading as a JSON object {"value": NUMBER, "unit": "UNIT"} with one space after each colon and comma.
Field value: {"value": 43.6, "unit": "mm"}
